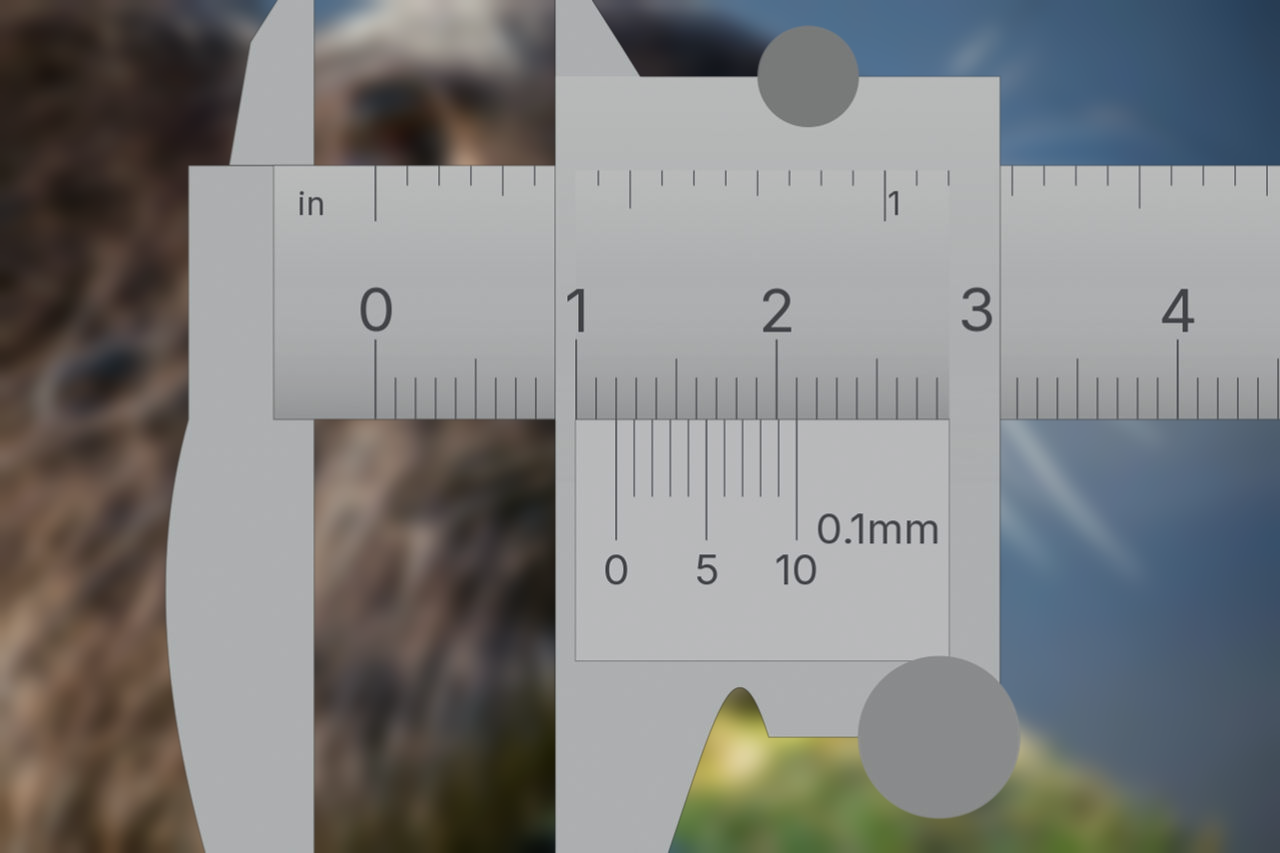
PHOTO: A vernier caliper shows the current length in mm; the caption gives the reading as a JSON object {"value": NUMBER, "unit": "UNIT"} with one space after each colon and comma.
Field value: {"value": 12.0, "unit": "mm"}
